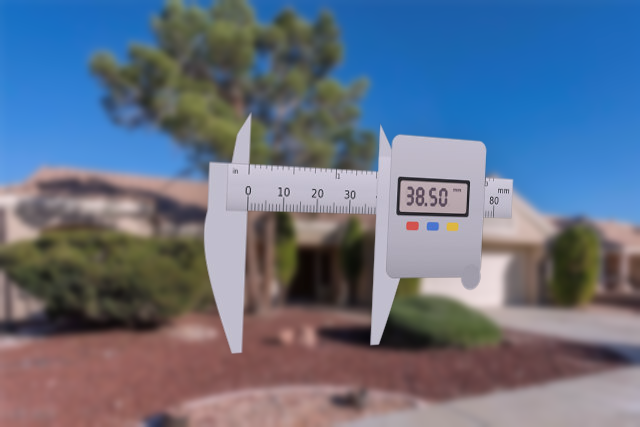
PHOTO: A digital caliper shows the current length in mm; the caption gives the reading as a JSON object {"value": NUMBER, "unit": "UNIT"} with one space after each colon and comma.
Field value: {"value": 38.50, "unit": "mm"}
